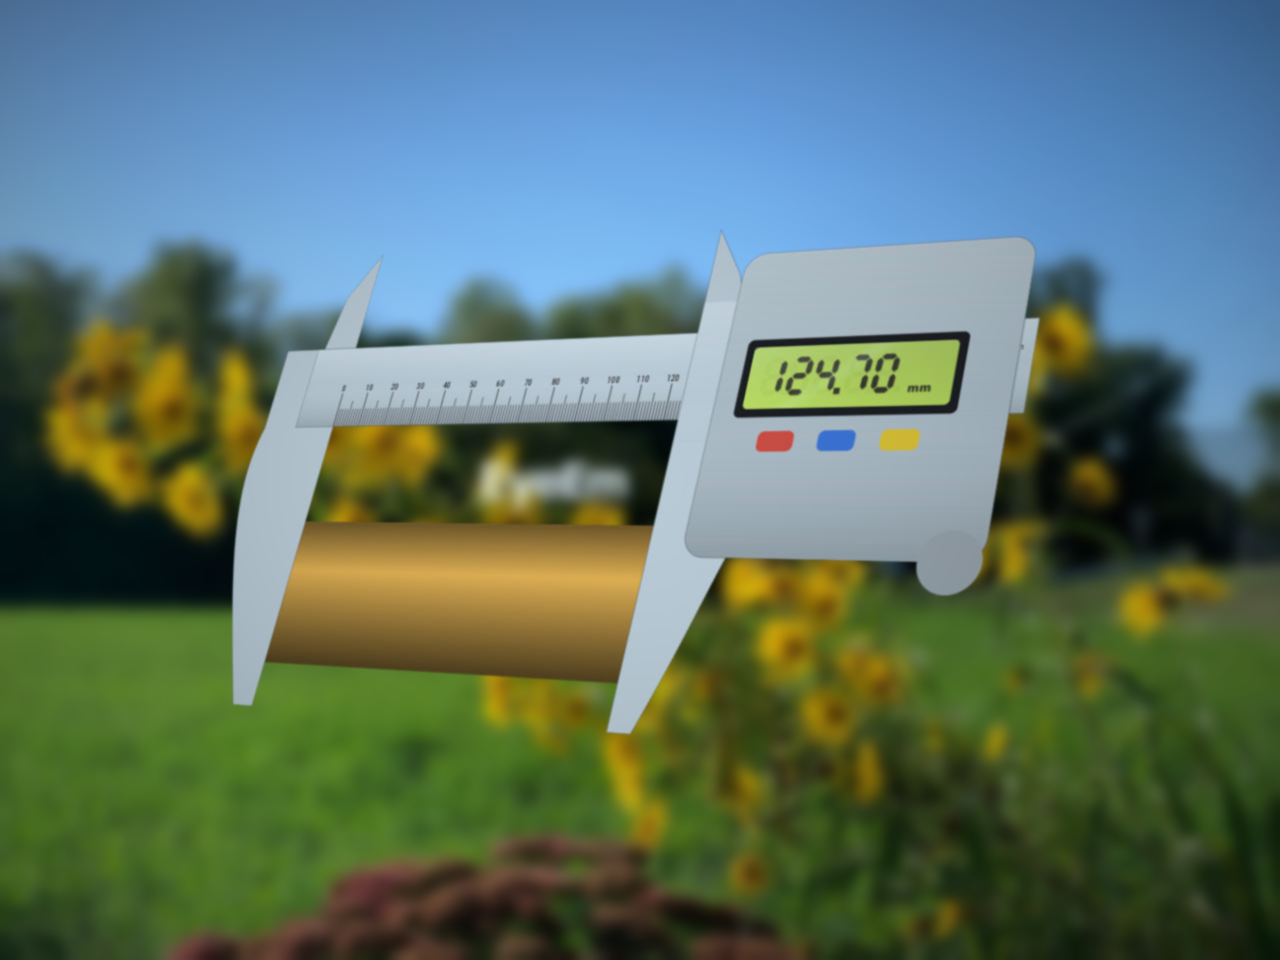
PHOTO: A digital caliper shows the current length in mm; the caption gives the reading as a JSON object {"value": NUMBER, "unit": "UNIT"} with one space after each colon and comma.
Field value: {"value": 124.70, "unit": "mm"}
